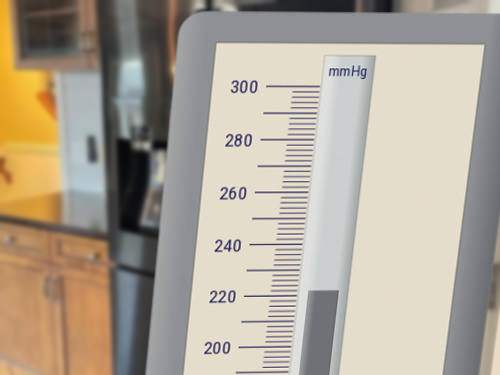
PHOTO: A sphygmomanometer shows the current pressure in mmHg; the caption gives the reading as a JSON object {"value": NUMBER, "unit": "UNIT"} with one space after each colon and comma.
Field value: {"value": 222, "unit": "mmHg"}
